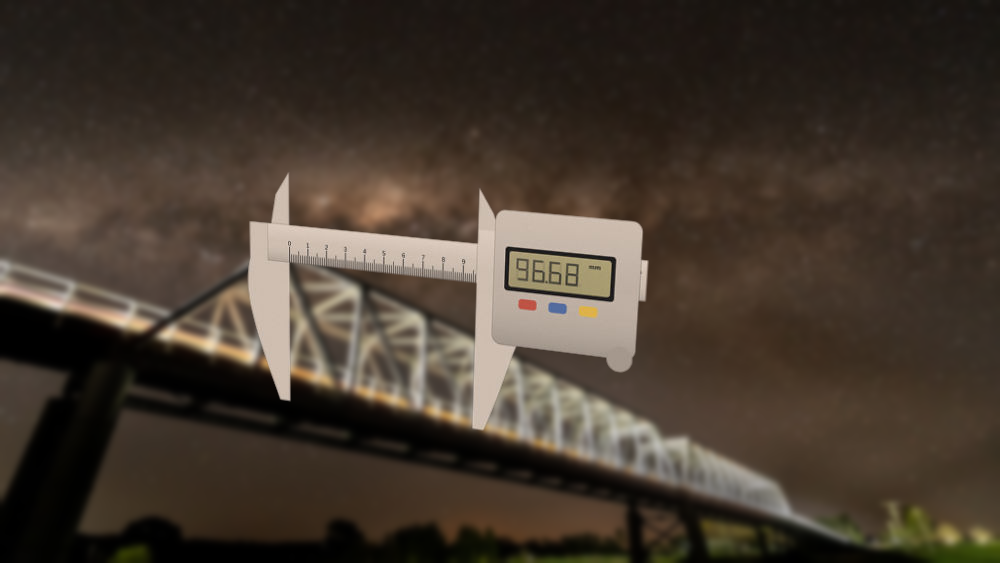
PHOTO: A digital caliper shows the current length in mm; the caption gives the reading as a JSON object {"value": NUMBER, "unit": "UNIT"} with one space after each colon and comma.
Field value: {"value": 96.68, "unit": "mm"}
